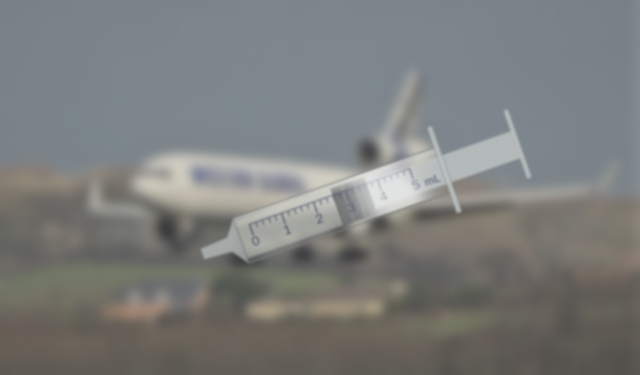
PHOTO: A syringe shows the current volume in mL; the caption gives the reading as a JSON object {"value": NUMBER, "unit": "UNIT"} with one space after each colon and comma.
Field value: {"value": 2.6, "unit": "mL"}
